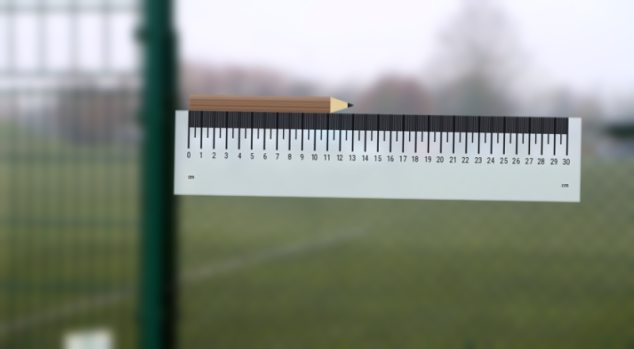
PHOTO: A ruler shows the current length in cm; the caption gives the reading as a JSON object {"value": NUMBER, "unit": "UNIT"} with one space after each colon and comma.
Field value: {"value": 13, "unit": "cm"}
